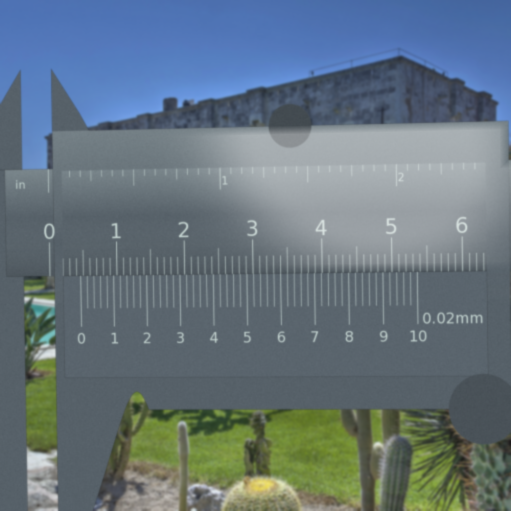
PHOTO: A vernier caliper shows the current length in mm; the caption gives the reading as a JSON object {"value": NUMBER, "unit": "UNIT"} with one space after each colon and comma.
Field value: {"value": 4.6, "unit": "mm"}
